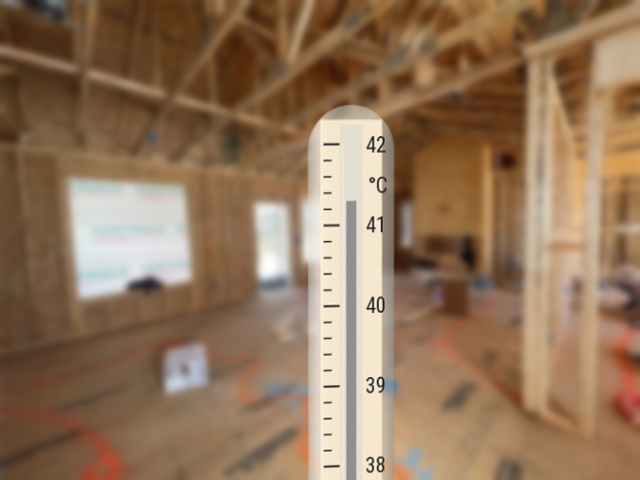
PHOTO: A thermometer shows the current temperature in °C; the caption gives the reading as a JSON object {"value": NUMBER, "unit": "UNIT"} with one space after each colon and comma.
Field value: {"value": 41.3, "unit": "°C"}
